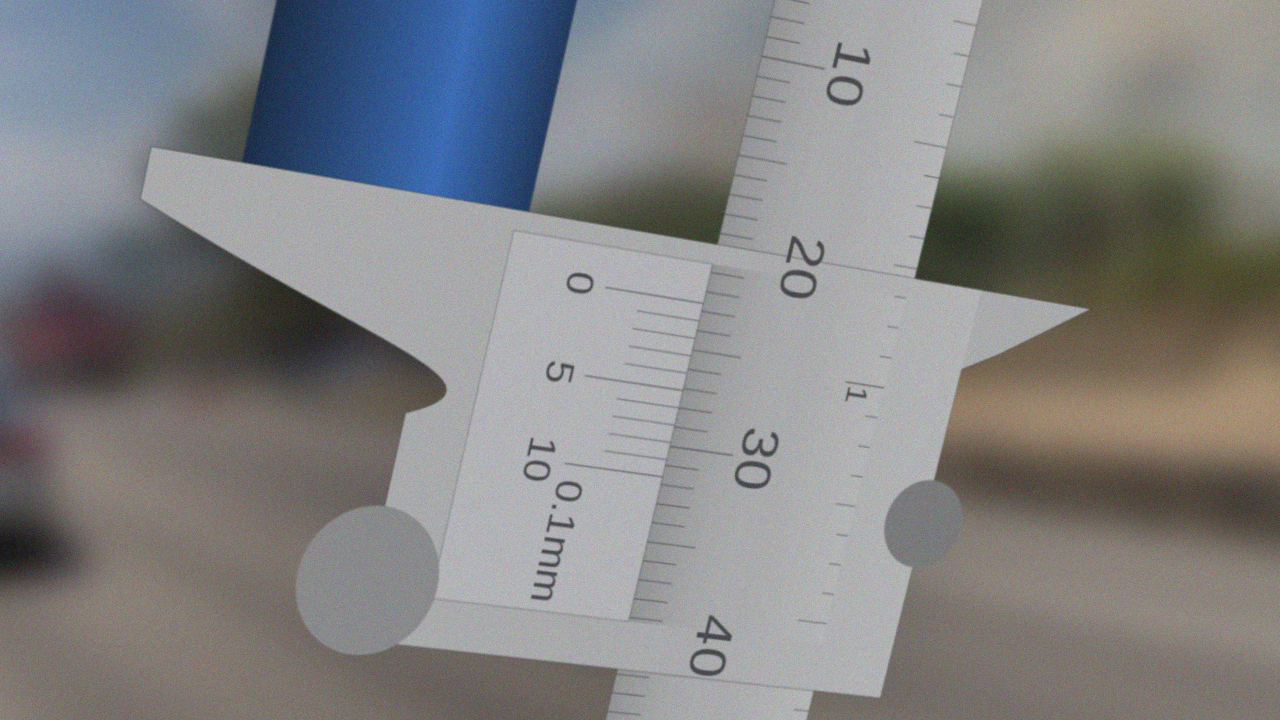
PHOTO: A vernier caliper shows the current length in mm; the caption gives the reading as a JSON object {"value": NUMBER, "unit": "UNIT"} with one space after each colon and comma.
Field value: {"value": 22.6, "unit": "mm"}
